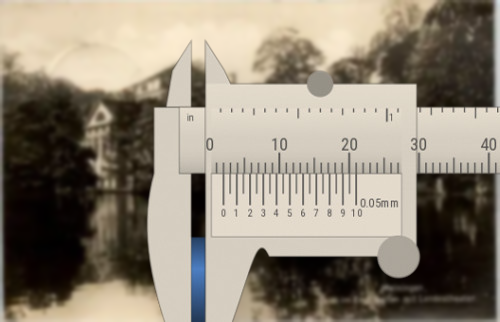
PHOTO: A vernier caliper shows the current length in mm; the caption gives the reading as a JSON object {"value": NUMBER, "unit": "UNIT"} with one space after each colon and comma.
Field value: {"value": 2.0, "unit": "mm"}
